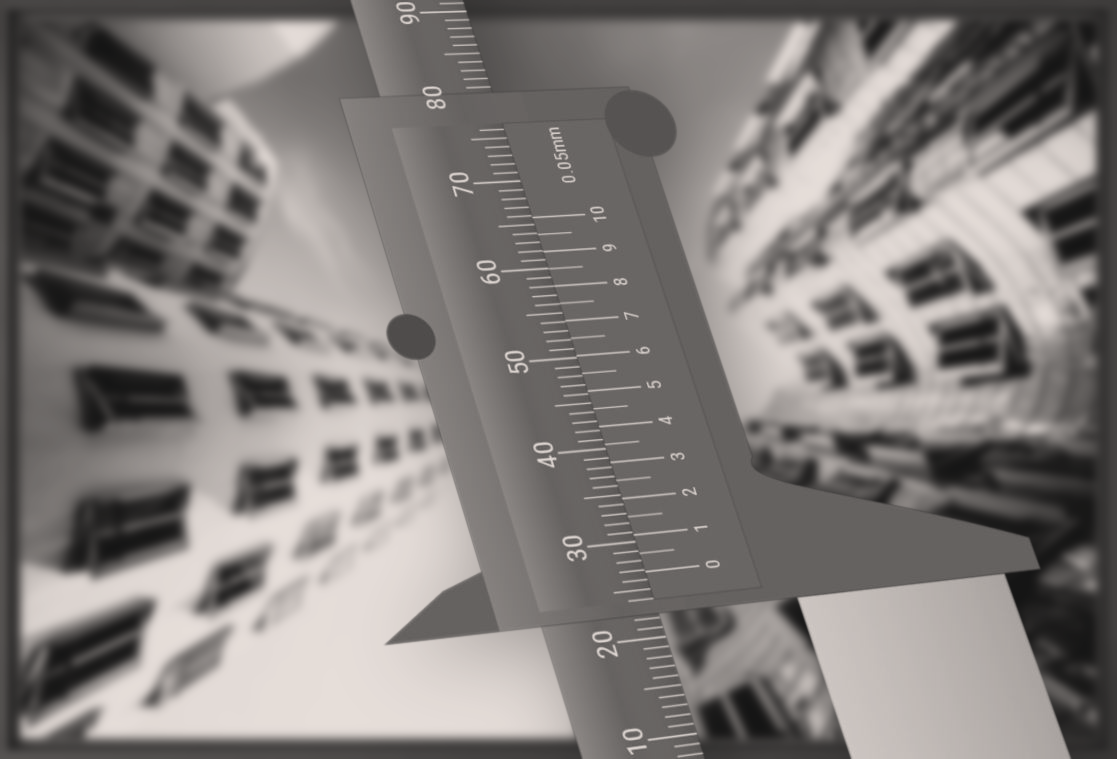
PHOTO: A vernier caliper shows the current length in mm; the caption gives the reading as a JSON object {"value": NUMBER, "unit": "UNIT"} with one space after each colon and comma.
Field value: {"value": 26.8, "unit": "mm"}
